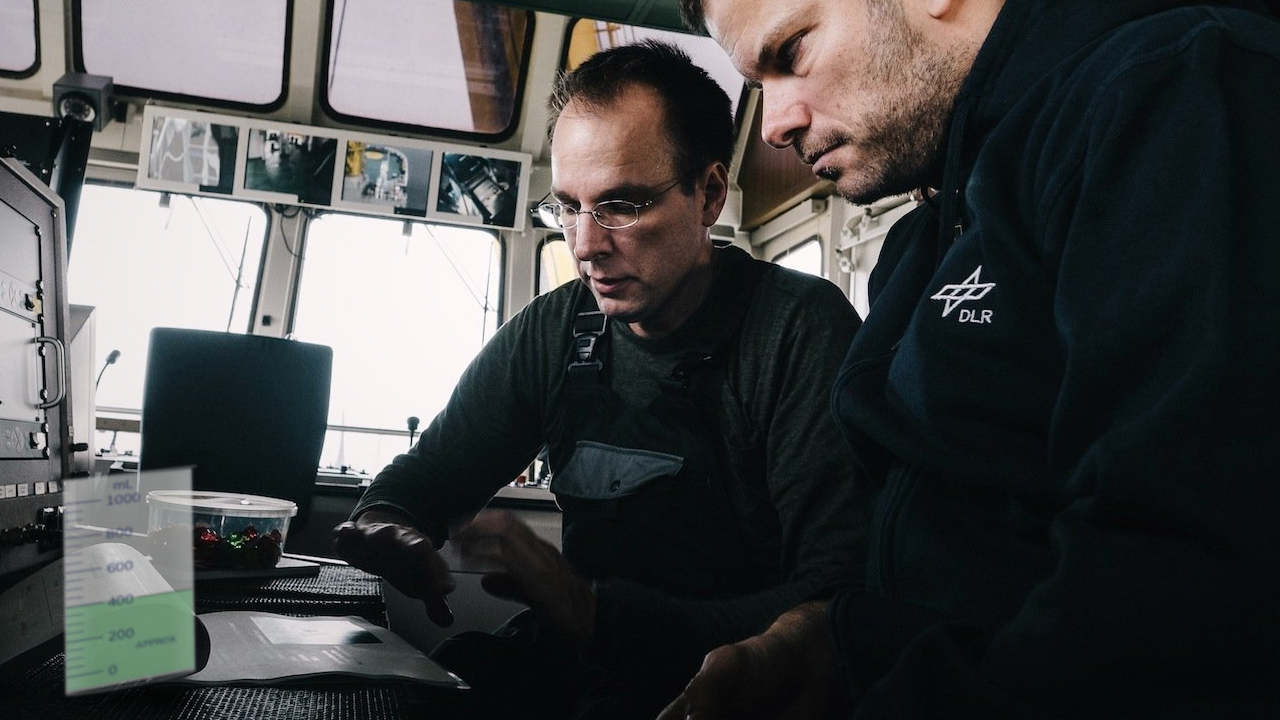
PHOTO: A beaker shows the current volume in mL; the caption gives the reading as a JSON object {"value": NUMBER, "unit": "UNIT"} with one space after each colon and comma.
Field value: {"value": 400, "unit": "mL"}
